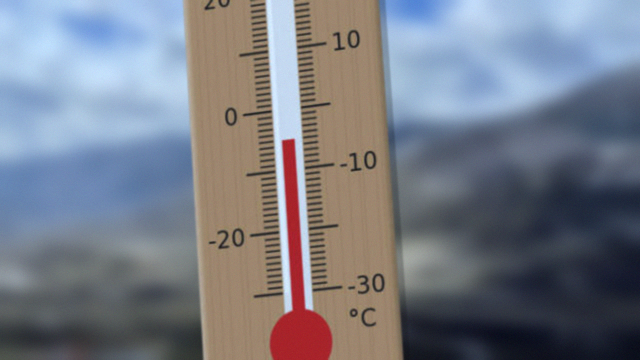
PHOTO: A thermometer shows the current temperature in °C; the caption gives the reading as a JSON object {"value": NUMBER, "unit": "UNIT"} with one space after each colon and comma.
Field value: {"value": -5, "unit": "°C"}
